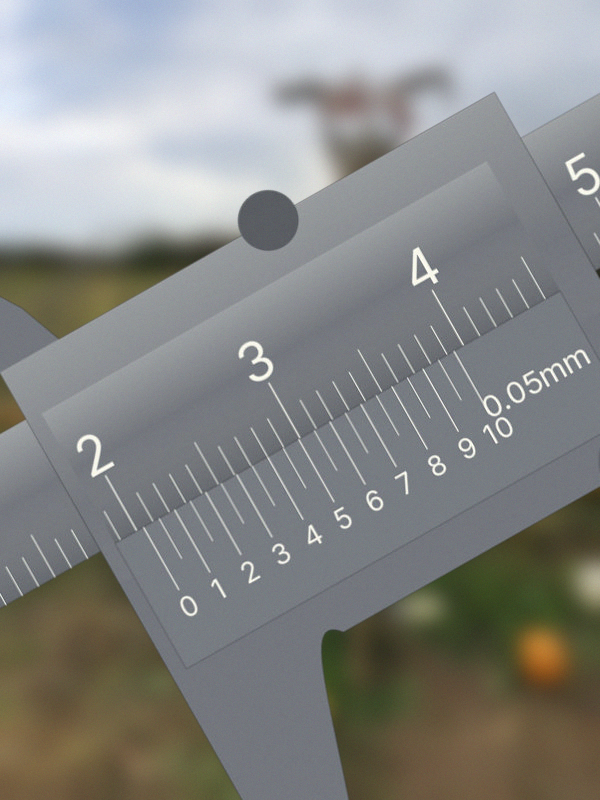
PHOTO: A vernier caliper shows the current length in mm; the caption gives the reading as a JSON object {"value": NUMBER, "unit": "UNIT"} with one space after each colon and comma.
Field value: {"value": 20.4, "unit": "mm"}
